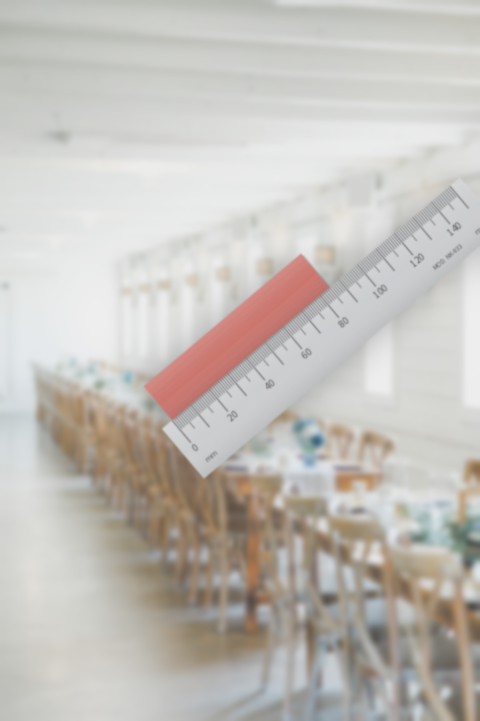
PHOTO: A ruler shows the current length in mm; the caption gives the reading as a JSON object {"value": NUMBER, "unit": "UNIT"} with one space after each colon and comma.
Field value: {"value": 85, "unit": "mm"}
